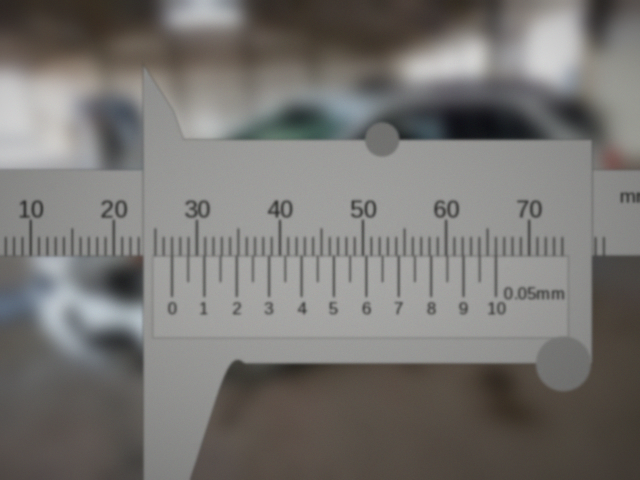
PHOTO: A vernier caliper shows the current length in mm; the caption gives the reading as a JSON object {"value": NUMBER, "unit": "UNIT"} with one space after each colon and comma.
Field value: {"value": 27.0, "unit": "mm"}
